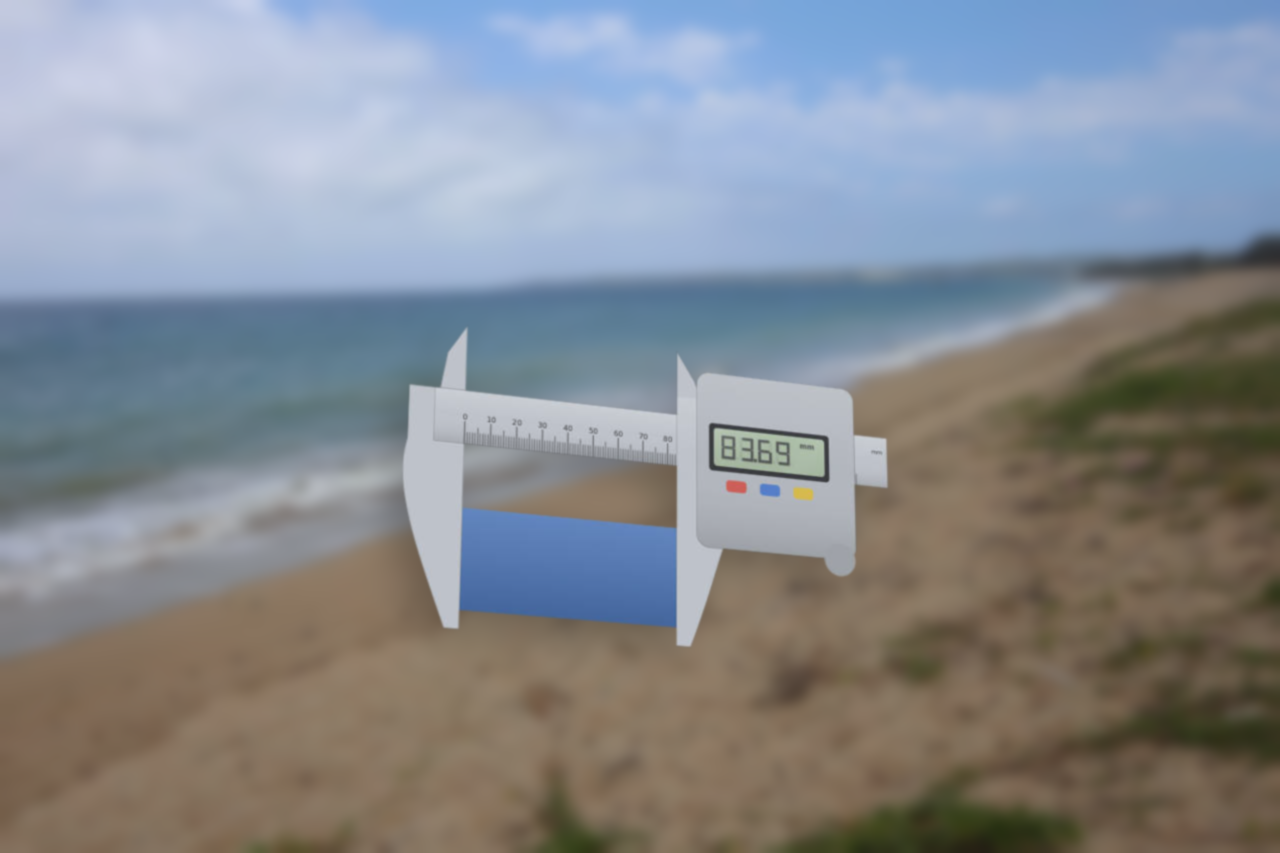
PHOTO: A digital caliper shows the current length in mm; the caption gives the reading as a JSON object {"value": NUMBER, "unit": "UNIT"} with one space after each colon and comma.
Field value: {"value": 83.69, "unit": "mm"}
